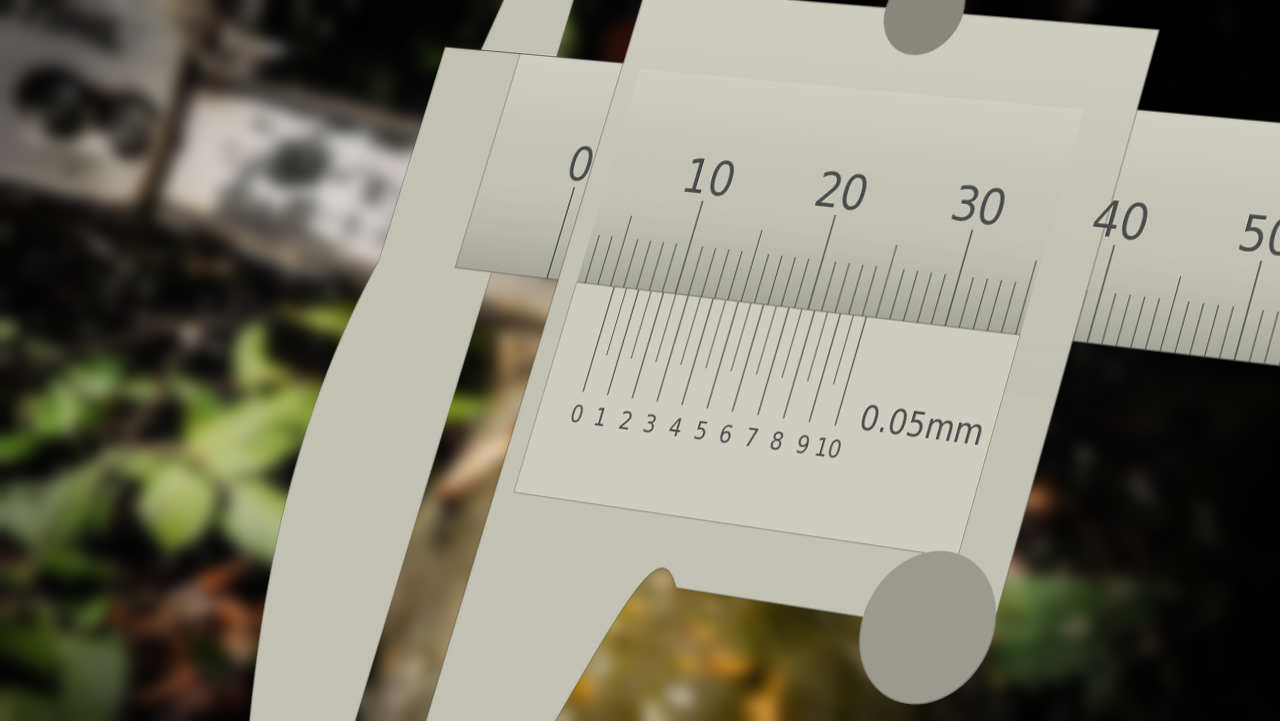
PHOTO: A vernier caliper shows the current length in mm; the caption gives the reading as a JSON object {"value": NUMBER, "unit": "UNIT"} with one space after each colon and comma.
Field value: {"value": 5.3, "unit": "mm"}
